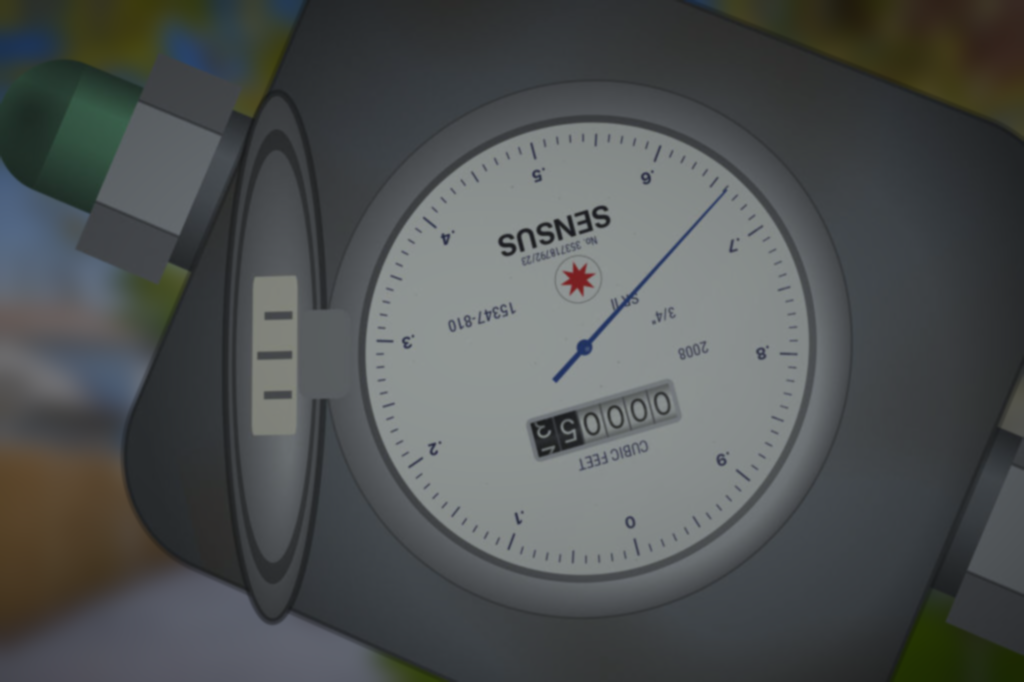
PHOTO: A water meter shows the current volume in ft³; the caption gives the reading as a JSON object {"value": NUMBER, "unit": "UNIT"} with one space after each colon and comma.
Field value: {"value": 52.66, "unit": "ft³"}
